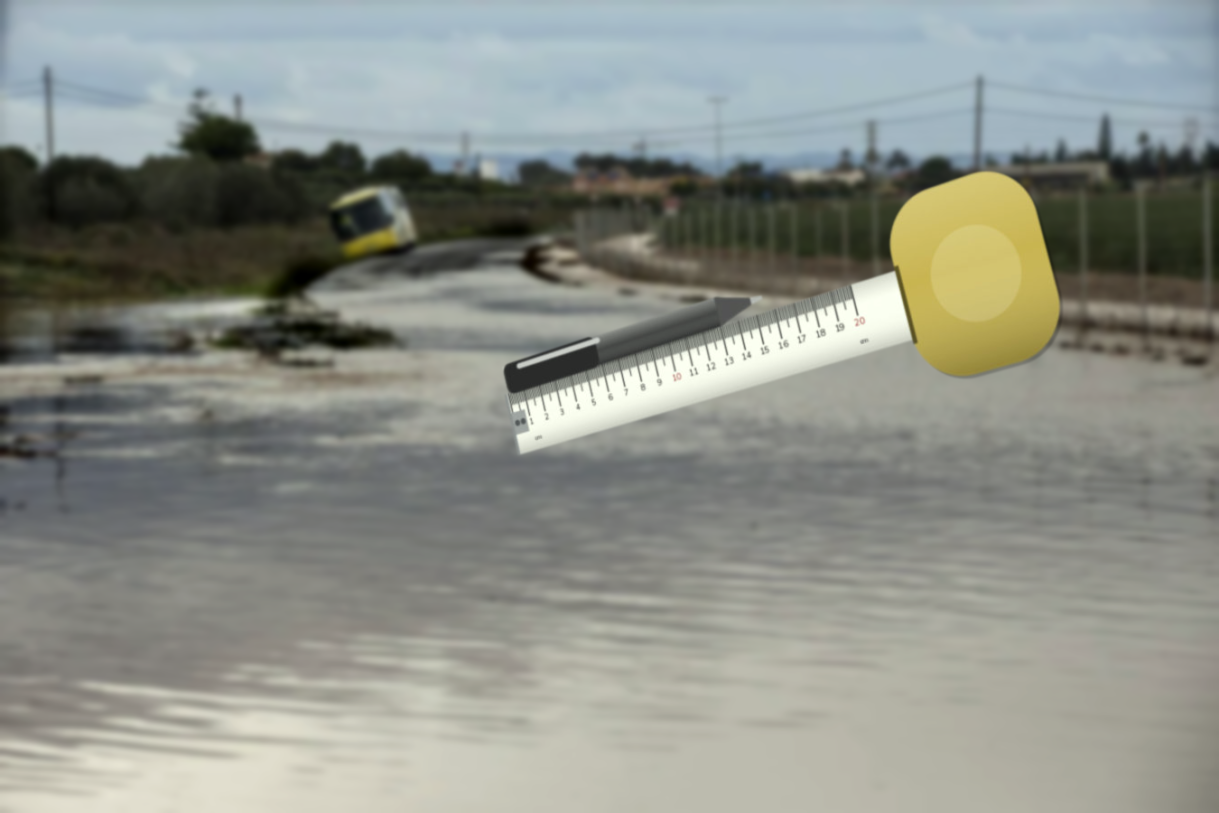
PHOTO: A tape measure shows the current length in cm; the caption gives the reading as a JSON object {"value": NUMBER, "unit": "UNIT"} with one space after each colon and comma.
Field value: {"value": 15.5, "unit": "cm"}
